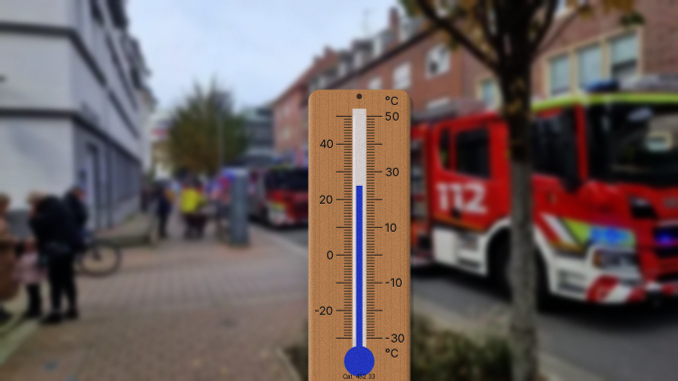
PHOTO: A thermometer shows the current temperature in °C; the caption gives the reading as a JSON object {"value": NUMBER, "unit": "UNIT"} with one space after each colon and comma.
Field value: {"value": 25, "unit": "°C"}
